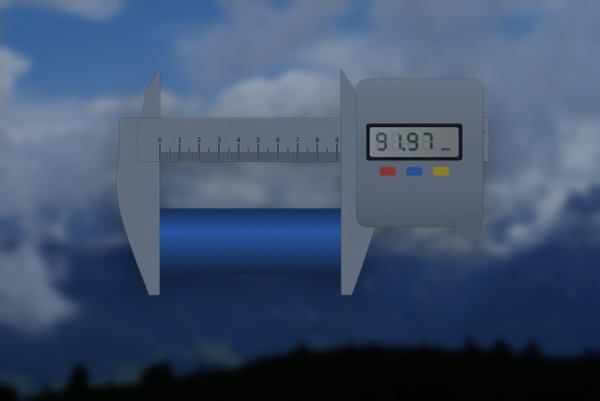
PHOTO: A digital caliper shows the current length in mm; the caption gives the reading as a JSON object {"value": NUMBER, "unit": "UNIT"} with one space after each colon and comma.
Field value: {"value": 91.97, "unit": "mm"}
